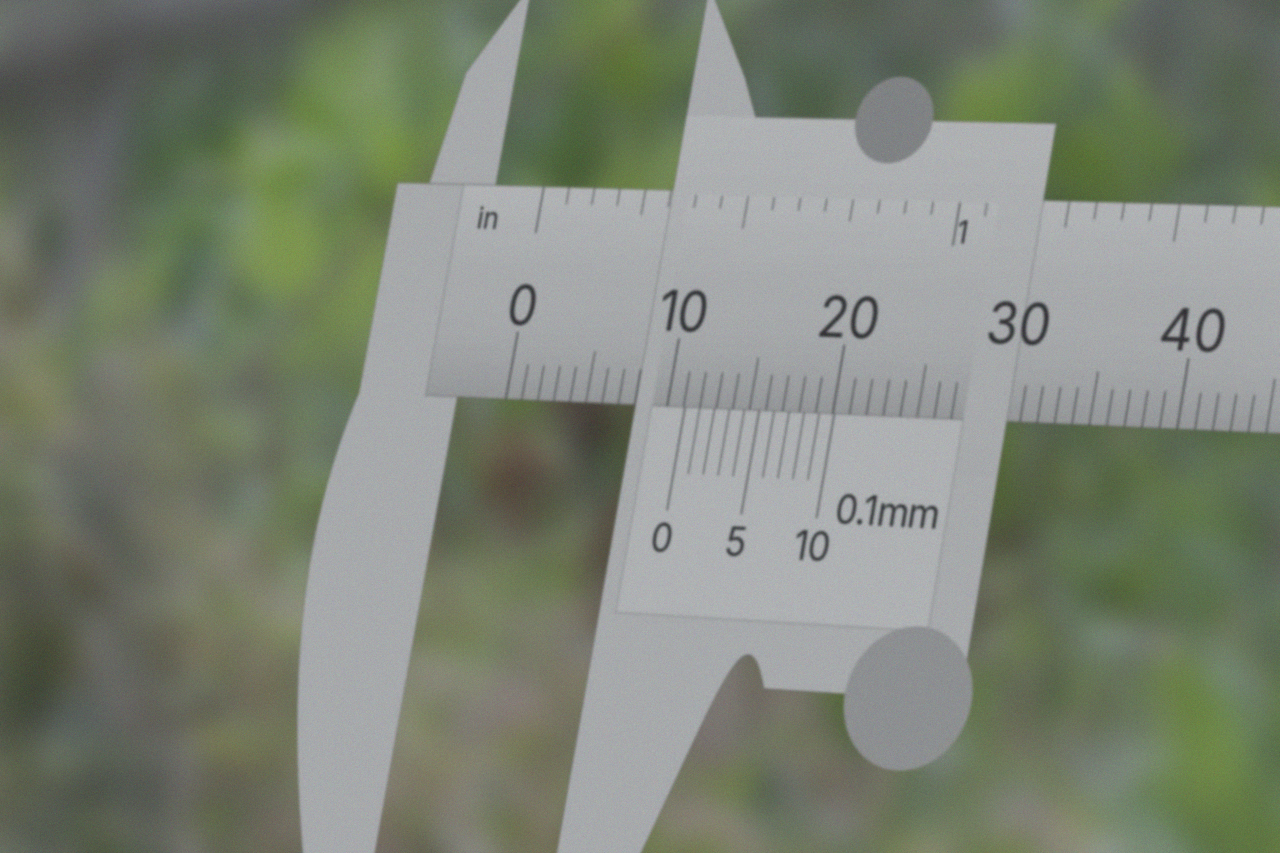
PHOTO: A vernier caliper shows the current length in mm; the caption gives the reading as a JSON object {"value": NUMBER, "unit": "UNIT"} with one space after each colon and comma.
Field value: {"value": 11.1, "unit": "mm"}
